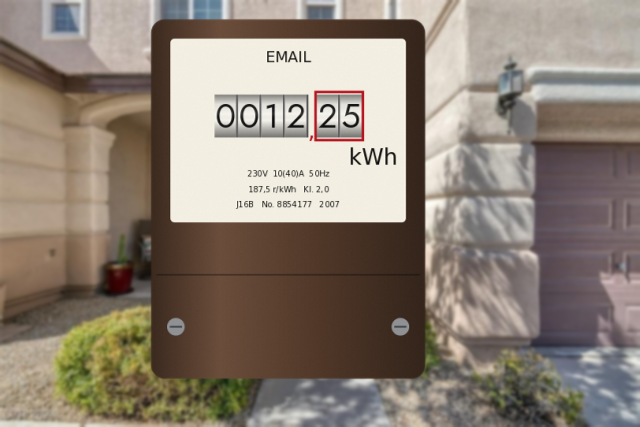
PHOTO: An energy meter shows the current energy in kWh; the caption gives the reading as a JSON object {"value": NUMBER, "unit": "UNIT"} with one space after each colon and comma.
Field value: {"value": 12.25, "unit": "kWh"}
